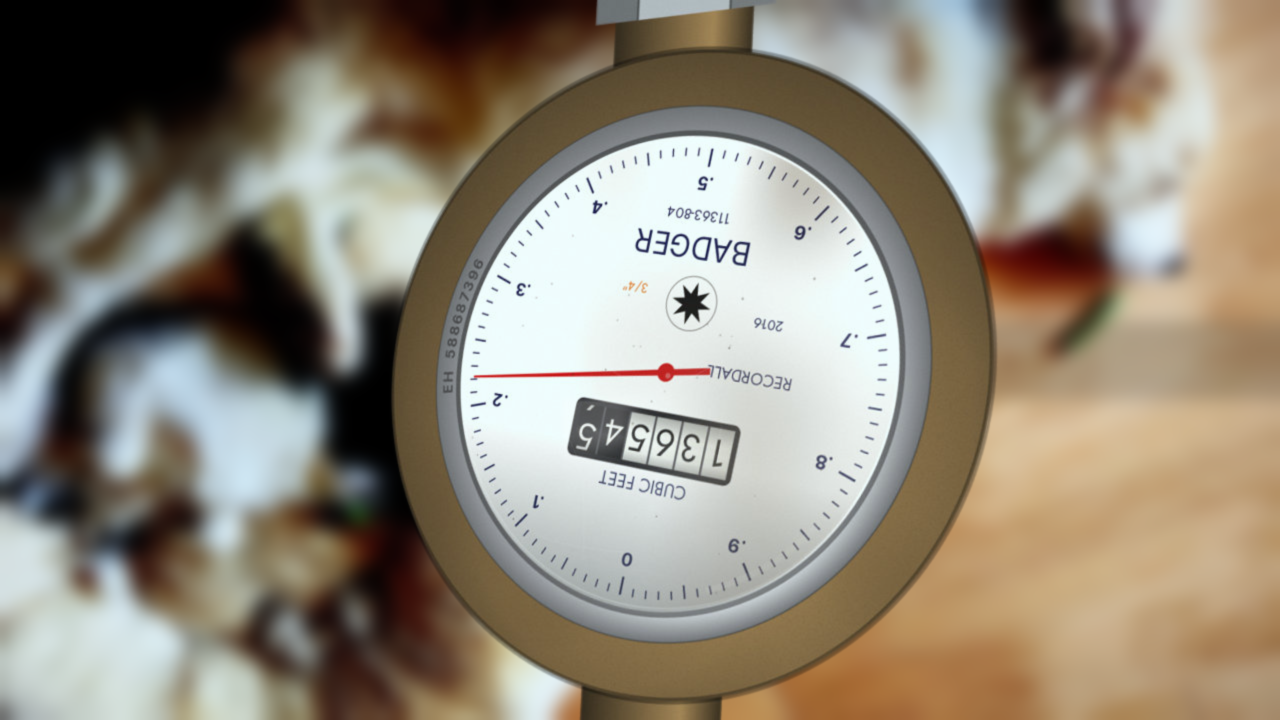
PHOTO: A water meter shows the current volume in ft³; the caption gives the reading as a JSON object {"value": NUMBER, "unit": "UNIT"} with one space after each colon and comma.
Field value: {"value": 136545.22, "unit": "ft³"}
